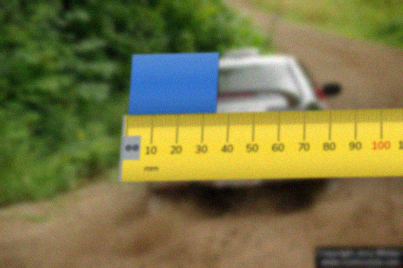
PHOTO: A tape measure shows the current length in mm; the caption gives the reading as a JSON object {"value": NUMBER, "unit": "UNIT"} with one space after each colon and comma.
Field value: {"value": 35, "unit": "mm"}
